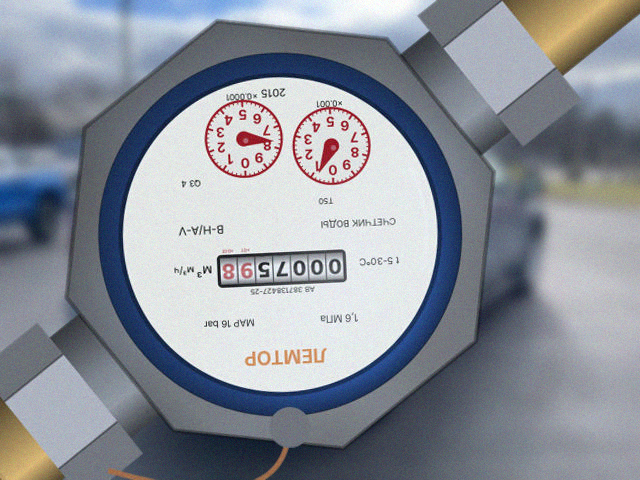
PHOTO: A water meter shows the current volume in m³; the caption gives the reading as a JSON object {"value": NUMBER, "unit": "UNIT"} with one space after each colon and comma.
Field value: {"value": 75.9807, "unit": "m³"}
